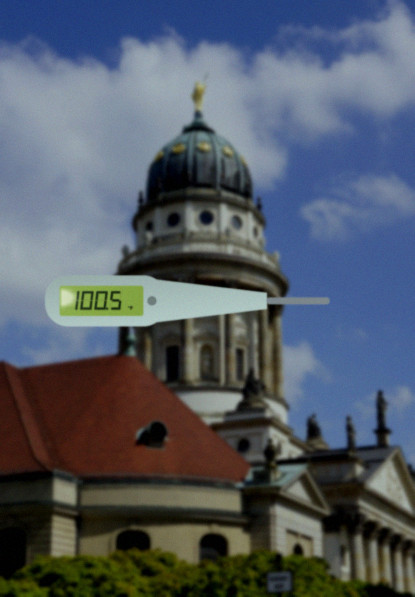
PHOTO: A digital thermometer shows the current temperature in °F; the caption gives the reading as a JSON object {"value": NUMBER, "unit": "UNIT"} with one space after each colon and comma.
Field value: {"value": 100.5, "unit": "°F"}
